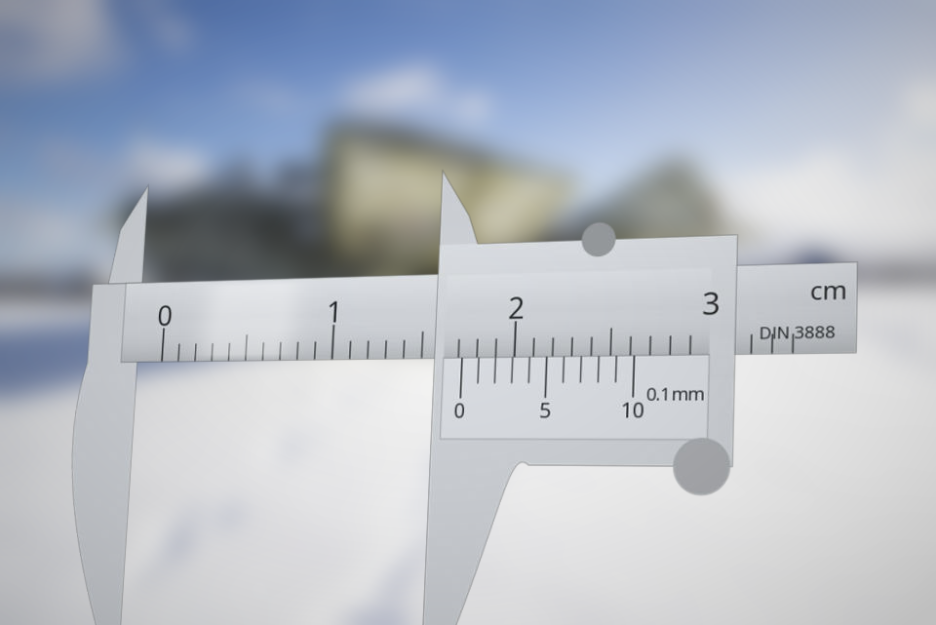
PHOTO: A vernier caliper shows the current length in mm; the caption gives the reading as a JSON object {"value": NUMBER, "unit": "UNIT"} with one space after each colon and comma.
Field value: {"value": 17.2, "unit": "mm"}
